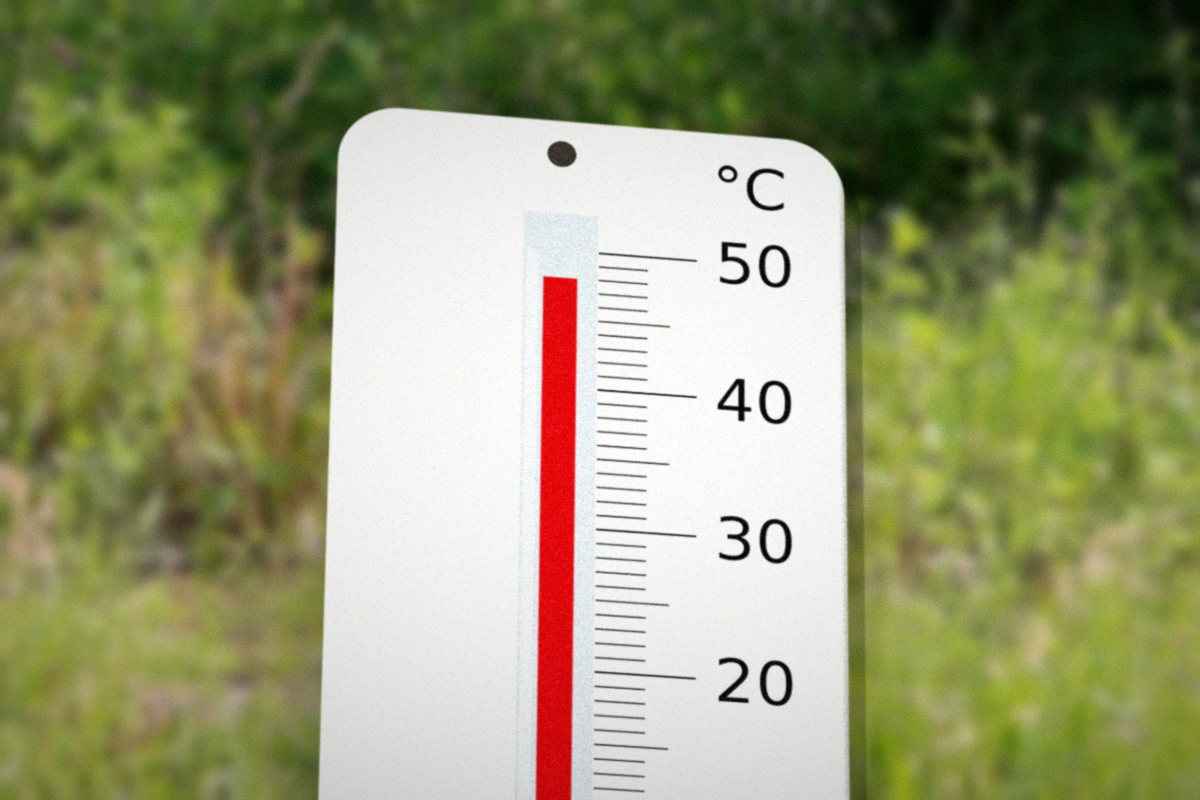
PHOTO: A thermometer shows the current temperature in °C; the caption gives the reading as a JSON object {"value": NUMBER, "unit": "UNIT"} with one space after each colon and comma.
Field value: {"value": 48, "unit": "°C"}
